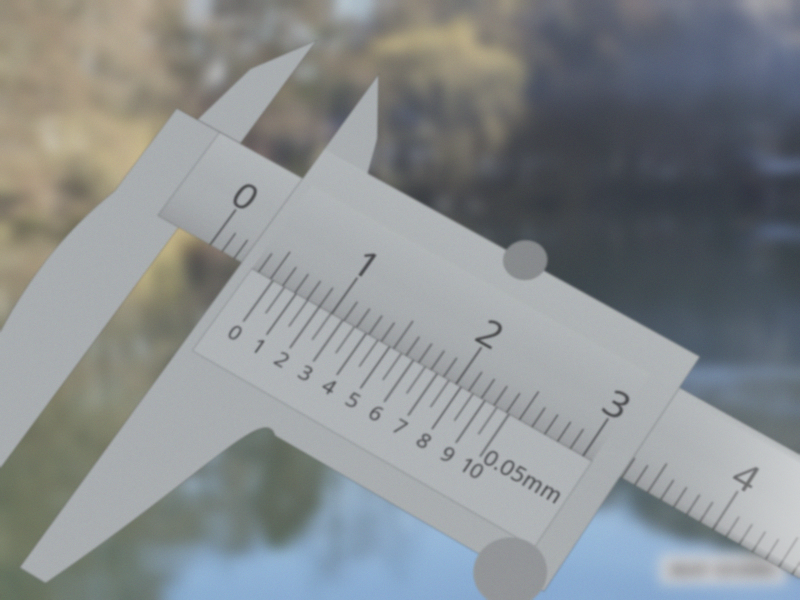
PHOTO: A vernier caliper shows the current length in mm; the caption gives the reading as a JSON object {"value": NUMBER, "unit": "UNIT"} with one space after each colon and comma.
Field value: {"value": 5.2, "unit": "mm"}
